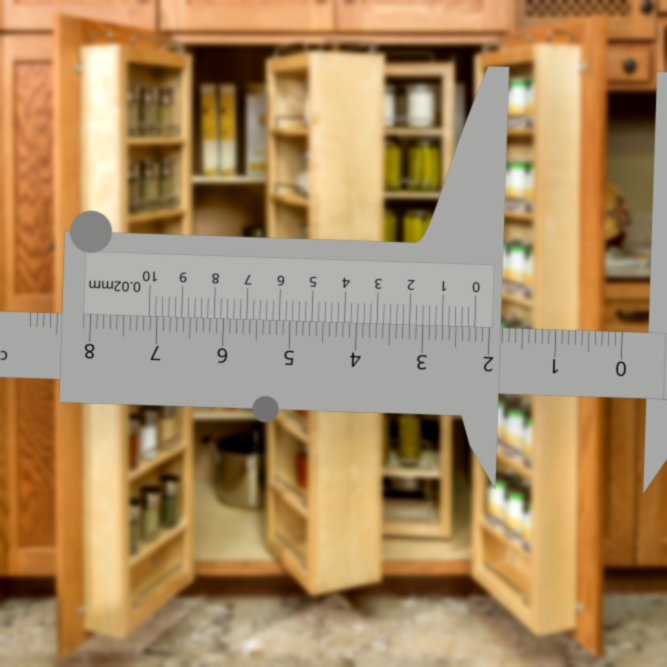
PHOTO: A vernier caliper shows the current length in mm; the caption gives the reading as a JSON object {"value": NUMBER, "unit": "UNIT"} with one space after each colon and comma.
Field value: {"value": 22.2, "unit": "mm"}
